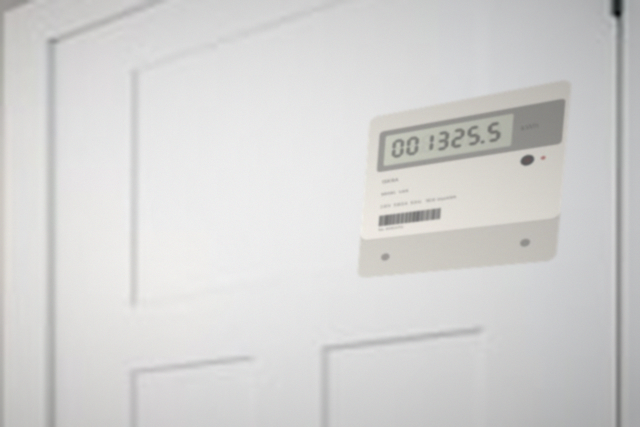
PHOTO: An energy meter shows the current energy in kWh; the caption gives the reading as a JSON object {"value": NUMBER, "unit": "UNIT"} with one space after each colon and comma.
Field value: {"value": 1325.5, "unit": "kWh"}
